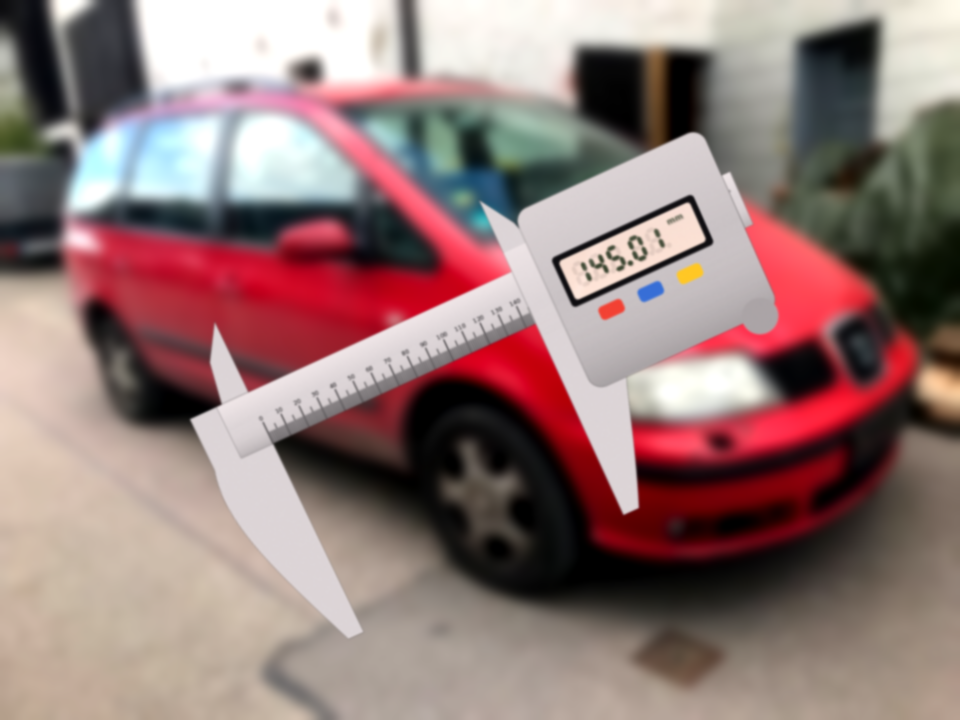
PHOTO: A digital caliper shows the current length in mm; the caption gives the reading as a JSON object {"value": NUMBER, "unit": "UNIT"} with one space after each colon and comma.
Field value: {"value": 145.01, "unit": "mm"}
